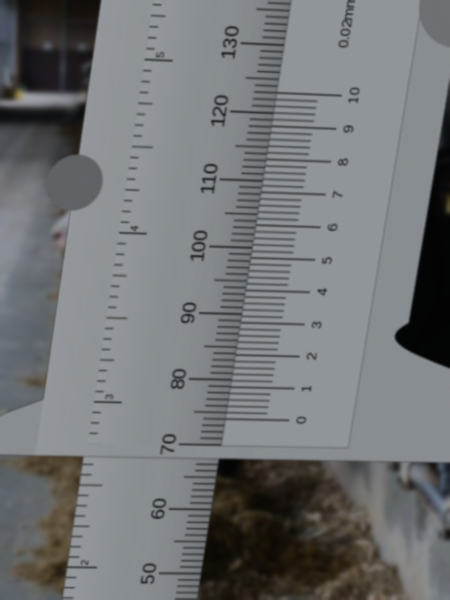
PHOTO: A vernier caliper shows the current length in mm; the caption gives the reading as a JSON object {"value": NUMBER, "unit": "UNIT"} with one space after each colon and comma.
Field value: {"value": 74.0, "unit": "mm"}
